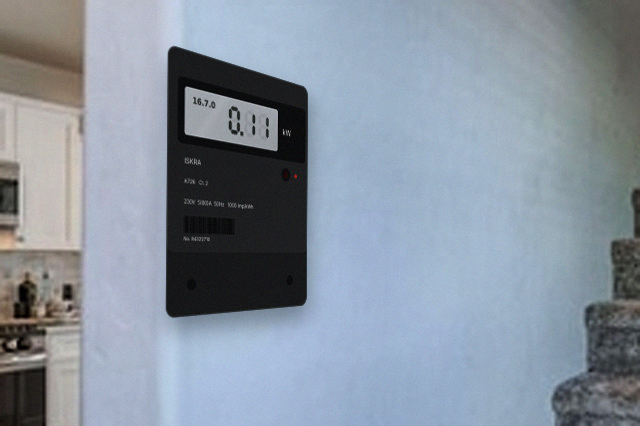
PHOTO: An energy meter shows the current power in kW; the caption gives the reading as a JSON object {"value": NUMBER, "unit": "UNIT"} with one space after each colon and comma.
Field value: {"value": 0.11, "unit": "kW"}
